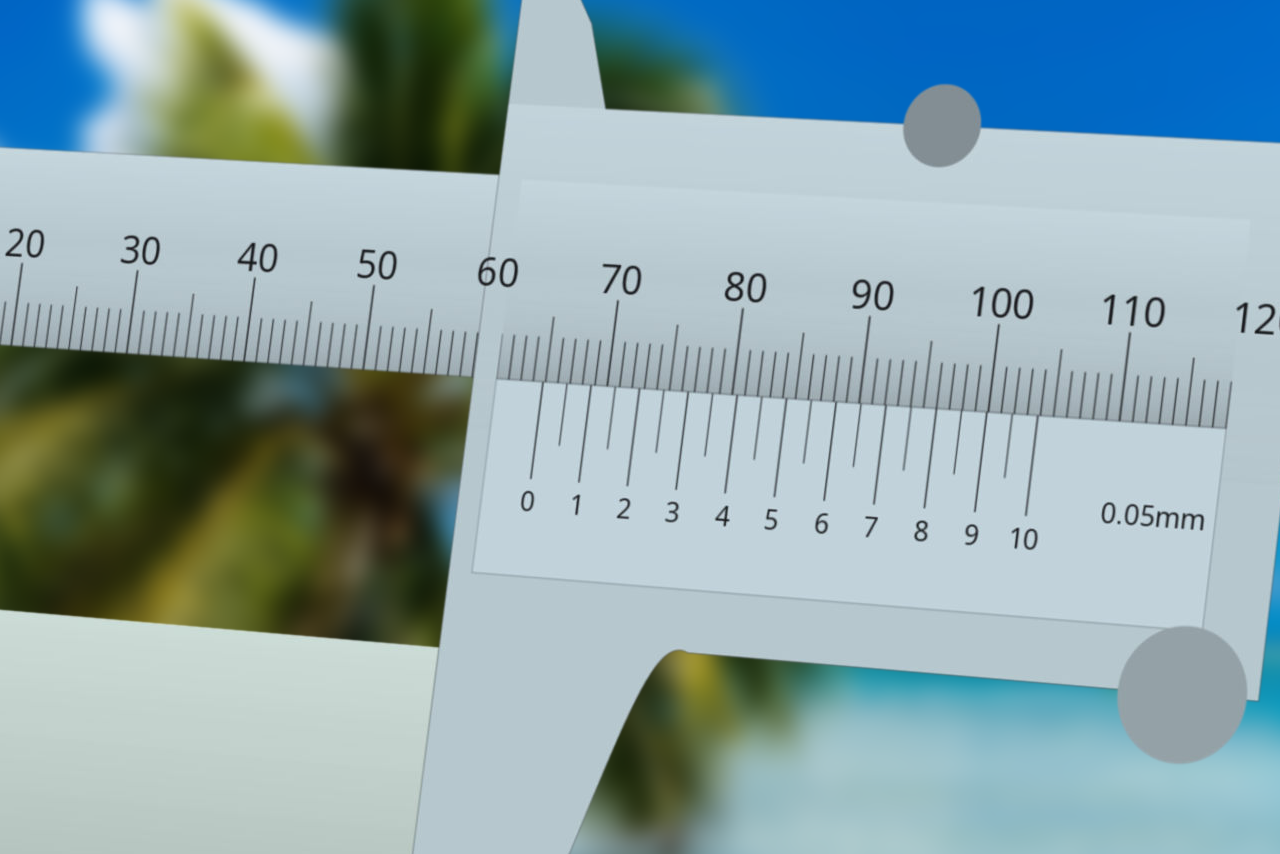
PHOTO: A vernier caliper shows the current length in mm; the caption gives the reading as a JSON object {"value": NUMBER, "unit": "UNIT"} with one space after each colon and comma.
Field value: {"value": 64.8, "unit": "mm"}
